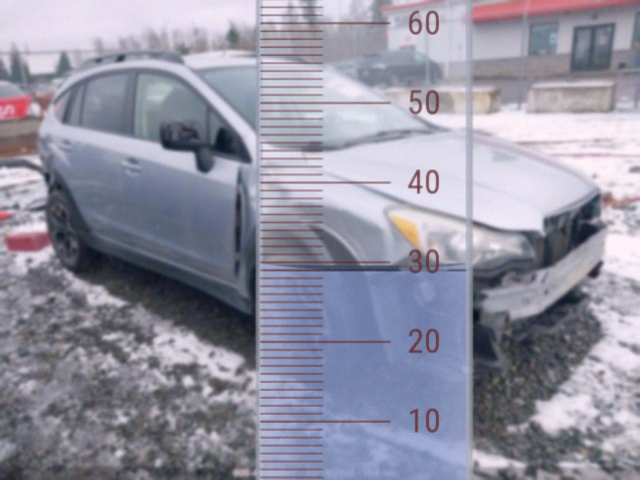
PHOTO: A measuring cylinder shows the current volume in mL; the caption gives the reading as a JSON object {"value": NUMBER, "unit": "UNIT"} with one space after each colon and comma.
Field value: {"value": 29, "unit": "mL"}
